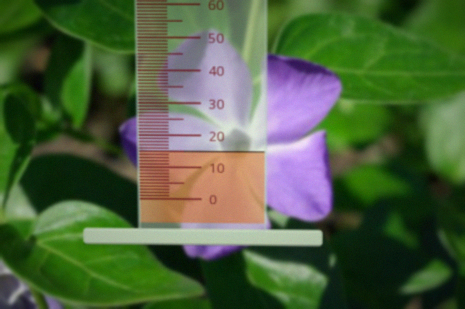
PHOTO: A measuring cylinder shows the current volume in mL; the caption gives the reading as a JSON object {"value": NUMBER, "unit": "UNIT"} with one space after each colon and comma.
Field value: {"value": 15, "unit": "mL"}
